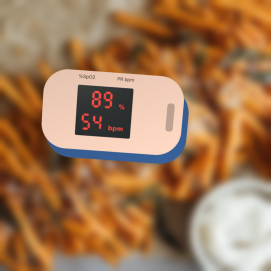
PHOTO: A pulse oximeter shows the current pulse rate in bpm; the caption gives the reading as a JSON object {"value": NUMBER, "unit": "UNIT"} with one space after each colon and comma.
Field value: {"value": 54, "unit": "bpm"}
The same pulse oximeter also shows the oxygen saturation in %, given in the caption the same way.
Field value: {"value": 89, "unit": "%"}
